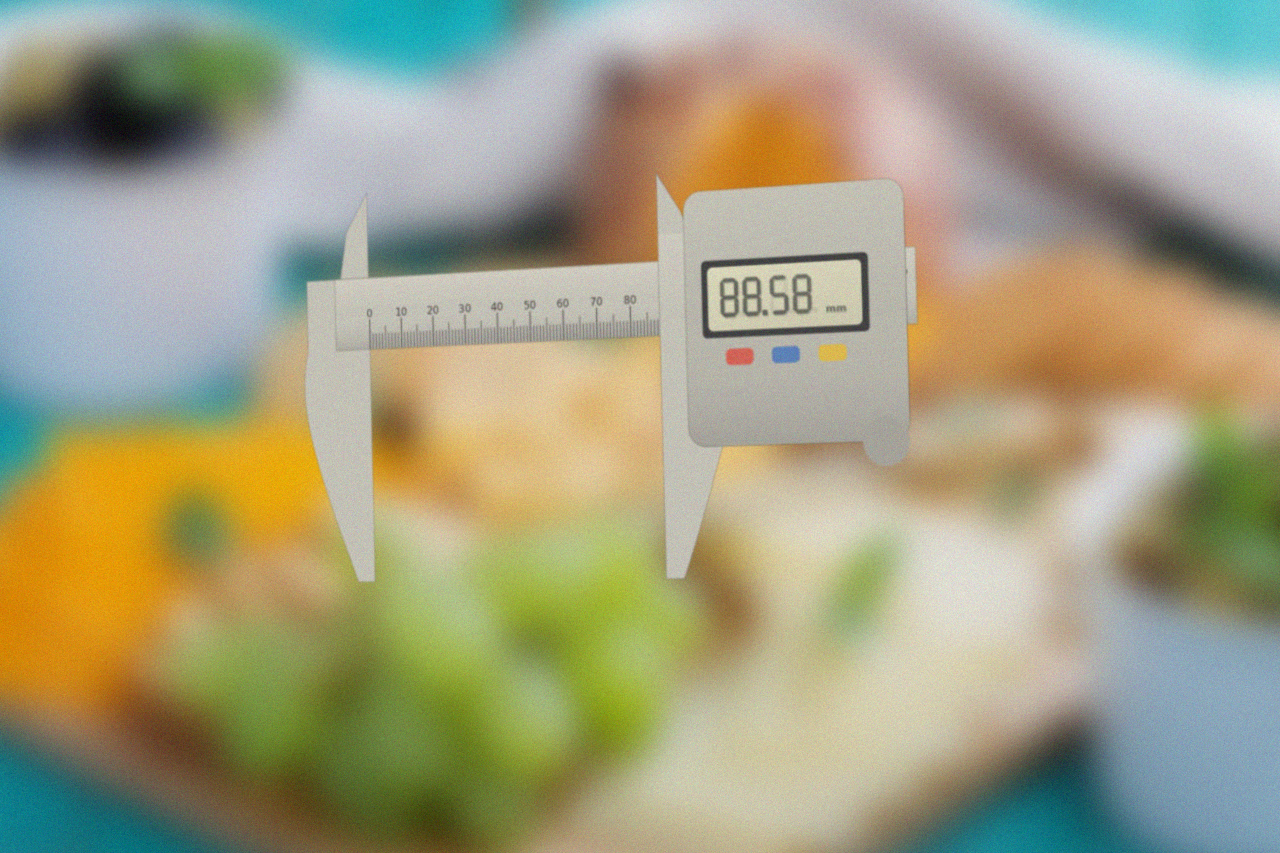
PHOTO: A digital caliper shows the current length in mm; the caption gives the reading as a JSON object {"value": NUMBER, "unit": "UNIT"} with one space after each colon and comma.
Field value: {"value": 88.58, "unit": "mm"}
